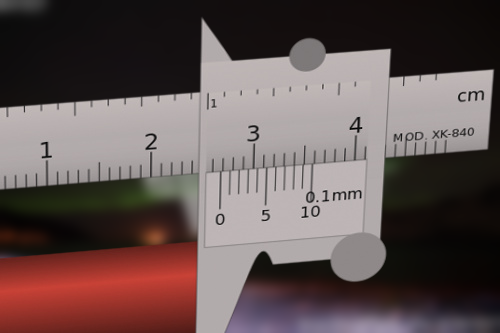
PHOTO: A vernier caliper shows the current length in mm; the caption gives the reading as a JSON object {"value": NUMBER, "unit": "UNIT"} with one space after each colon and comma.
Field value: {"value": 26.8, "unit": "mm"}
